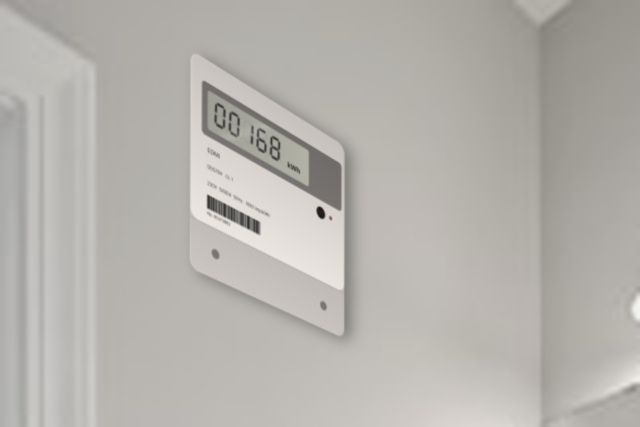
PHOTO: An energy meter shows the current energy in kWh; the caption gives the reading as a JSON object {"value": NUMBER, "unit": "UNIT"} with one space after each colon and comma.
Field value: {"value": 168, "unit": "kWh"}
